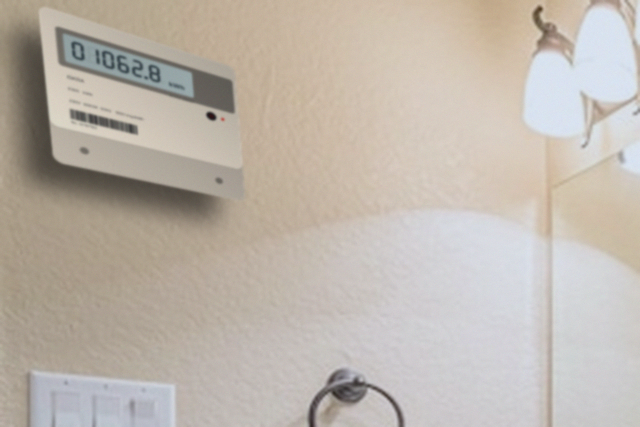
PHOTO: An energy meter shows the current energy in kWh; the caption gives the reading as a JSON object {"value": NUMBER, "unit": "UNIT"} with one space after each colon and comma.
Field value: {"value": 1062.8, "unit": "kWh"}
